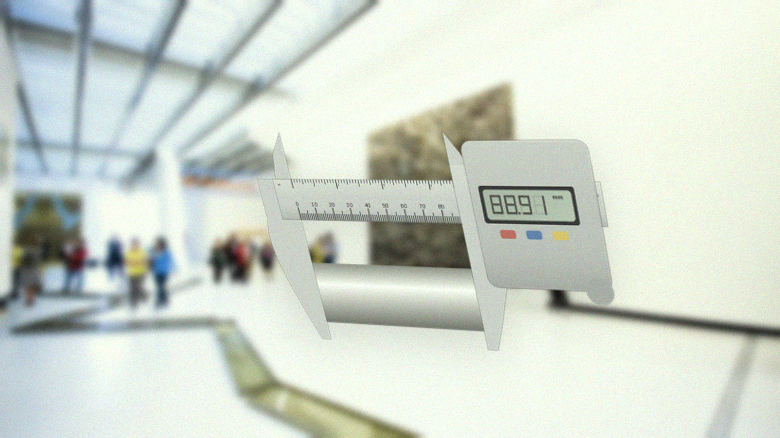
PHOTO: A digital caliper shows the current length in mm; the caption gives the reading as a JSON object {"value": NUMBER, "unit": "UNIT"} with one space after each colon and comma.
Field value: {"value": 88.91, "unit": "mm"}
